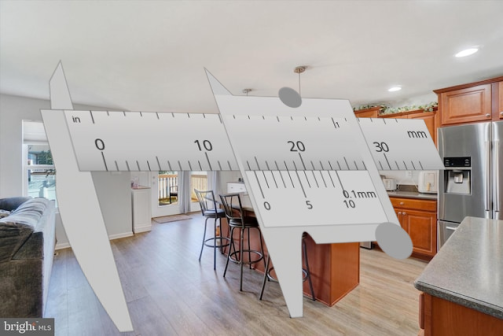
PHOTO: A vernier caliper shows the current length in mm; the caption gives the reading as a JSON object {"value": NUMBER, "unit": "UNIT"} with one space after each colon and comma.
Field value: {"value": 14.4, "unit": "mm"}
